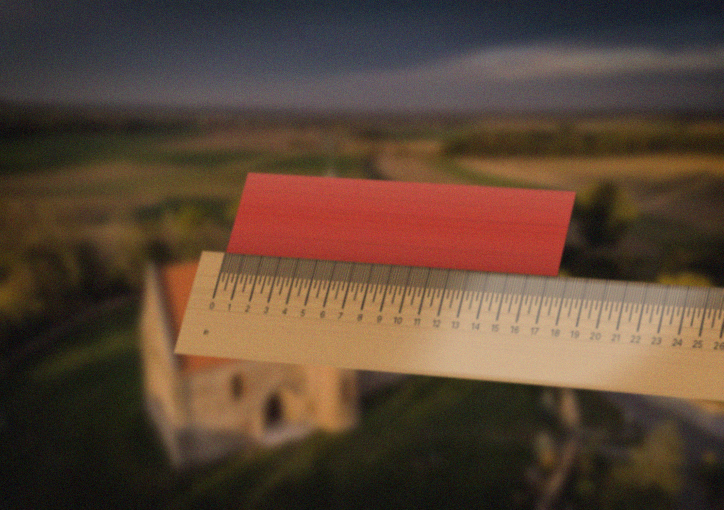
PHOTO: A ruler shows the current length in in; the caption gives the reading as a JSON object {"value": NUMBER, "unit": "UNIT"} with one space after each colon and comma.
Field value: {"value": 17.5, "unit": "in"}
